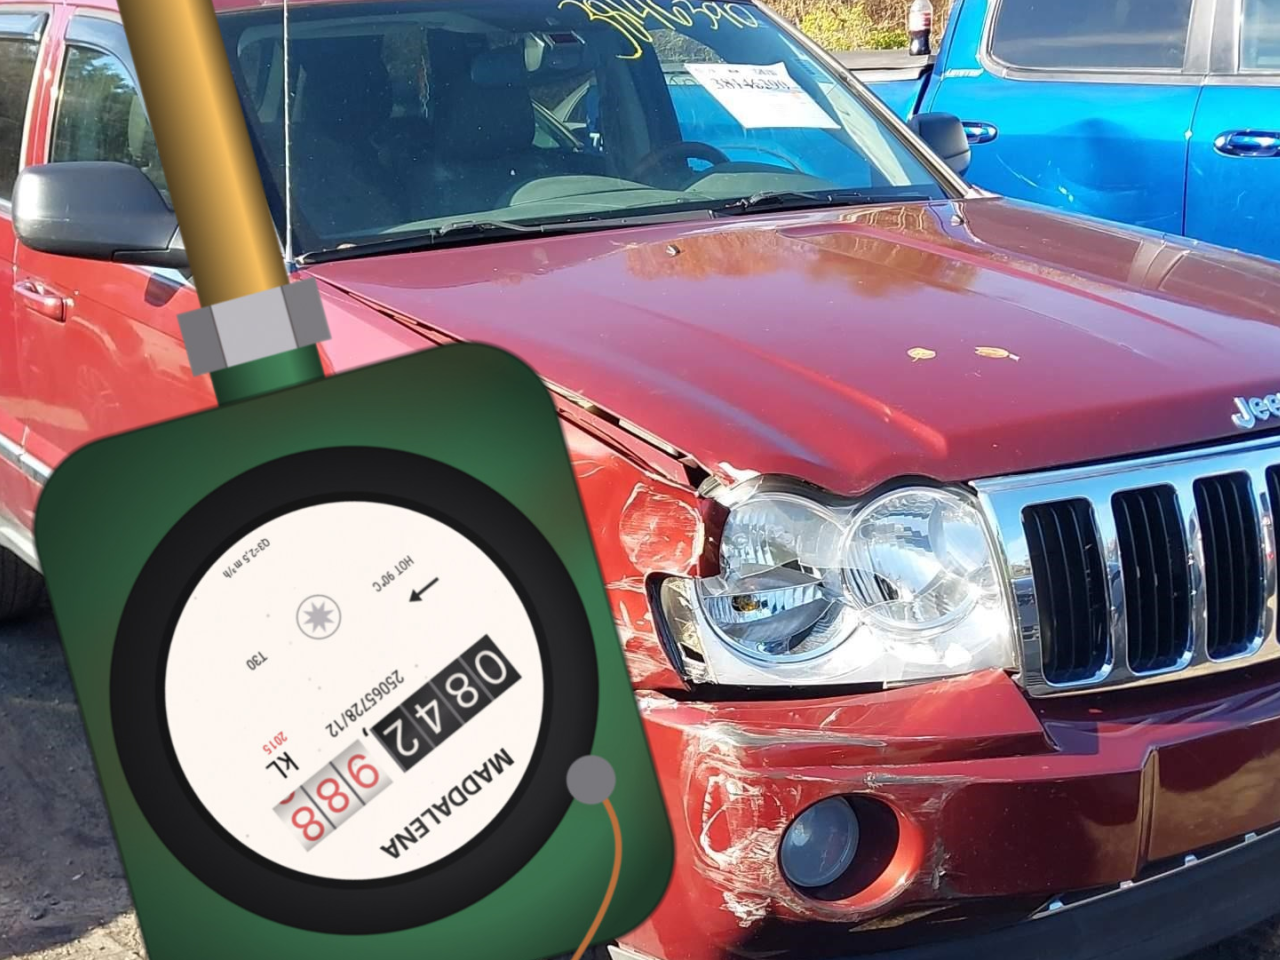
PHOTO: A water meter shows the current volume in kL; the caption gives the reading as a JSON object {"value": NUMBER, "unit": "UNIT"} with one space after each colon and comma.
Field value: {"value": 842.988, "unit": "kL"}
